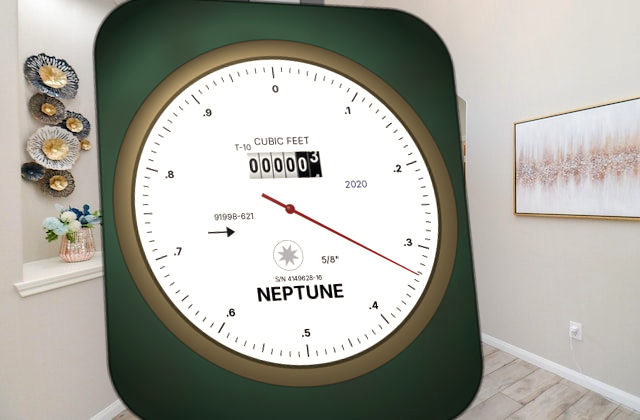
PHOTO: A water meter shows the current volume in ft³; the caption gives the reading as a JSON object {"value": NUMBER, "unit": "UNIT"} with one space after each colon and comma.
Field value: {"value": 3.33, "unit": "ft³"}
